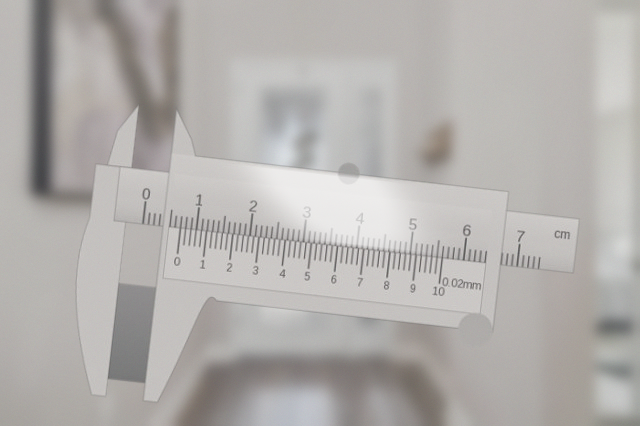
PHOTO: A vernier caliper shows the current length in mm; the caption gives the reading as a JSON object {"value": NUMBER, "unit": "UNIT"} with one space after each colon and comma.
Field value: {"value": 7.0, "unit": "mm"}
